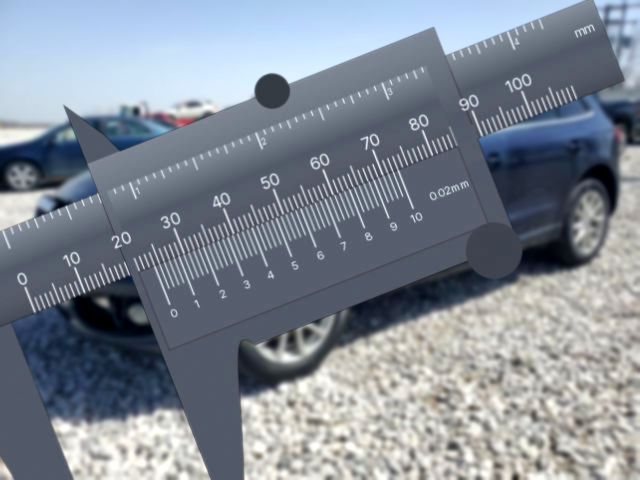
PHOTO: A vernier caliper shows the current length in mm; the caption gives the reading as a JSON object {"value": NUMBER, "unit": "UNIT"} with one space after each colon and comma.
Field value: {"value": 24.0, "unit": "mm"}
